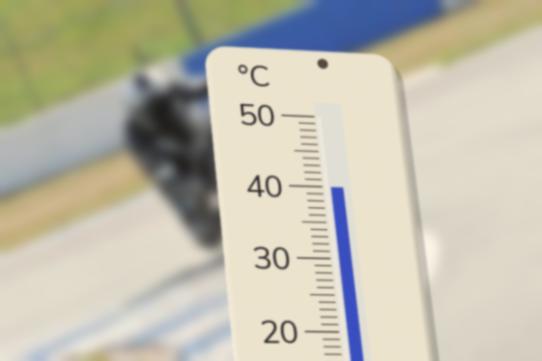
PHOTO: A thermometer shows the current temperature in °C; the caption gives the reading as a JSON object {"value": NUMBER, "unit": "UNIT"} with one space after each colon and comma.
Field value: {"value": 40, "unit": "°C"}
